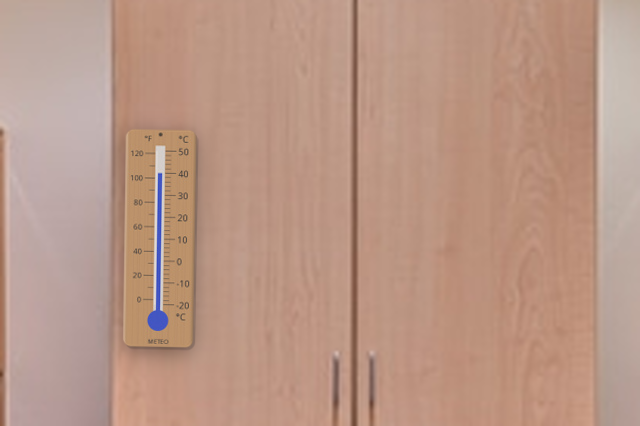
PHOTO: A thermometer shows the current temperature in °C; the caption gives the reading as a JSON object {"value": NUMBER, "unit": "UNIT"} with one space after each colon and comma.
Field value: {"value": 40, "unit": "°C"}
